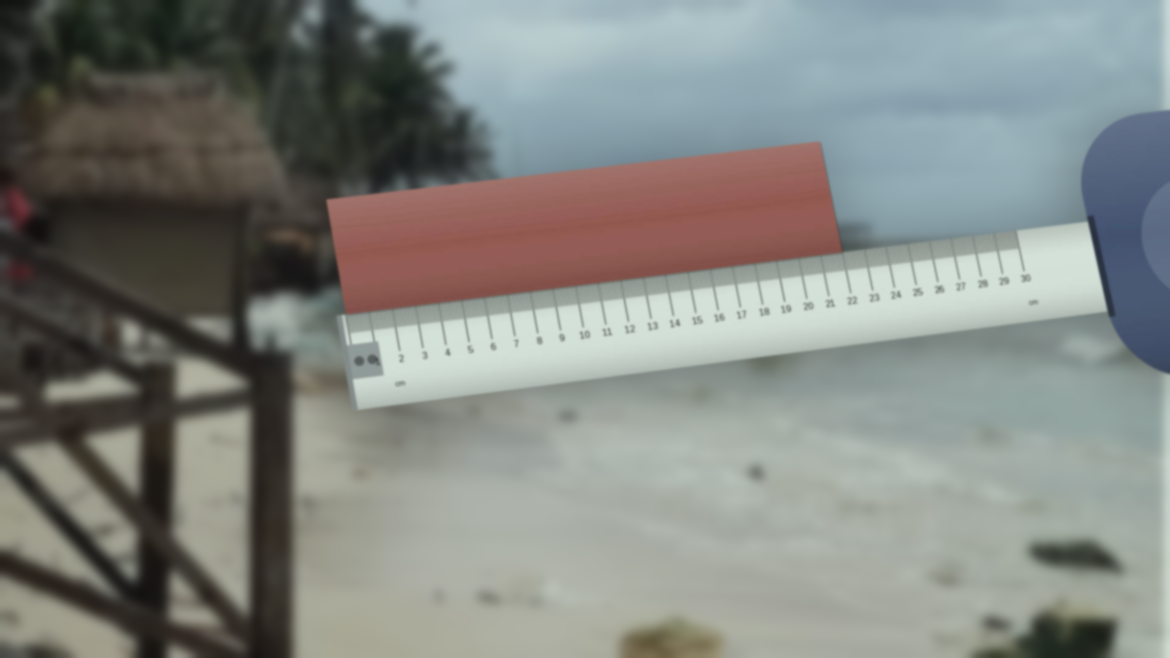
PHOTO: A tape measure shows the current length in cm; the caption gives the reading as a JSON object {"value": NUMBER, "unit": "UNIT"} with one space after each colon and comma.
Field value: {"value": 22, "unit": "cm"}
